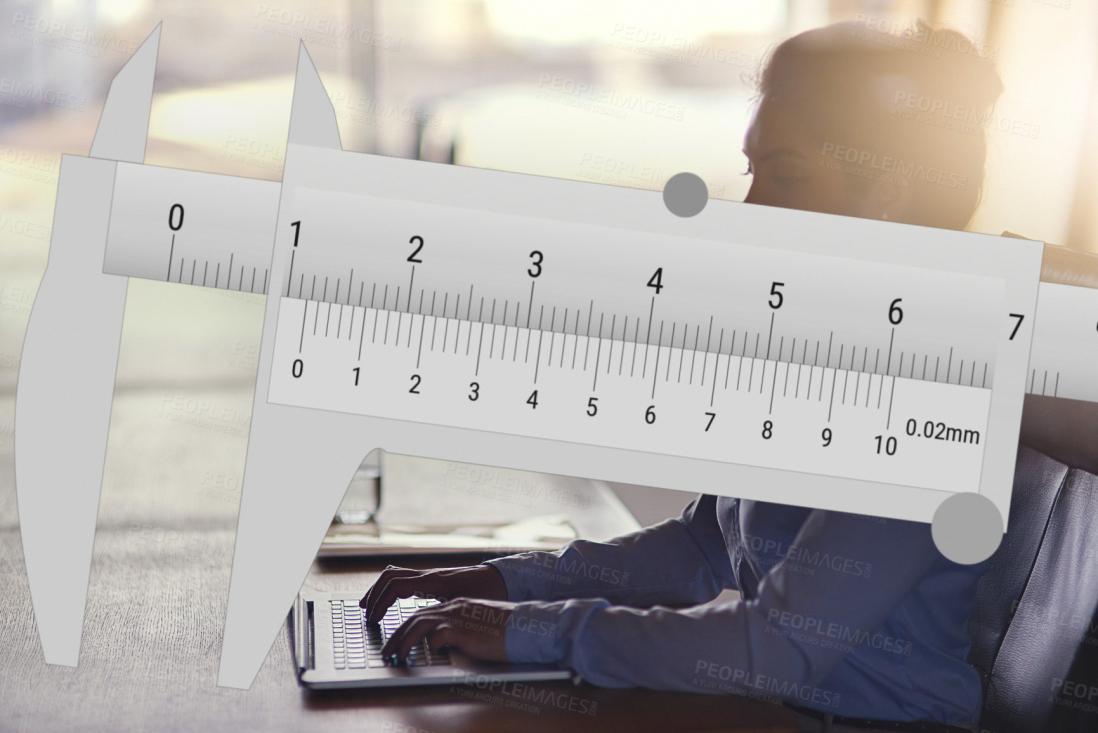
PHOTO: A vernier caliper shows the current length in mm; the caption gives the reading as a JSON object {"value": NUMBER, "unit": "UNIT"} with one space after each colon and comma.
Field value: {"value": 11.6, "unit": "mm"}
